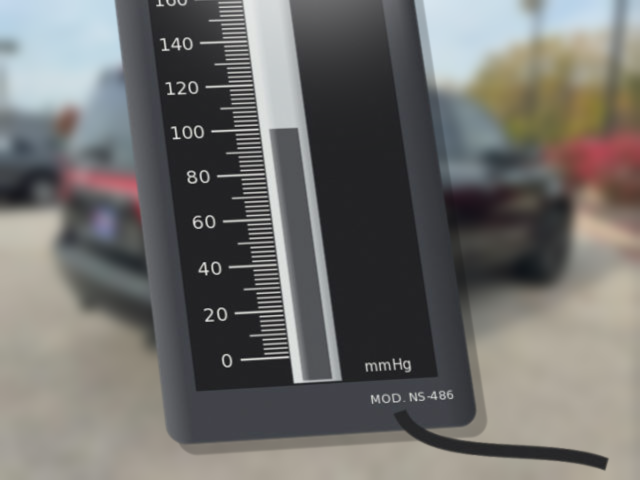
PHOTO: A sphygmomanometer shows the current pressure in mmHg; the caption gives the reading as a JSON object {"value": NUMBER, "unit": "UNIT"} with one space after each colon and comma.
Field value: {"value": 100, "unit": "mmHg"}
